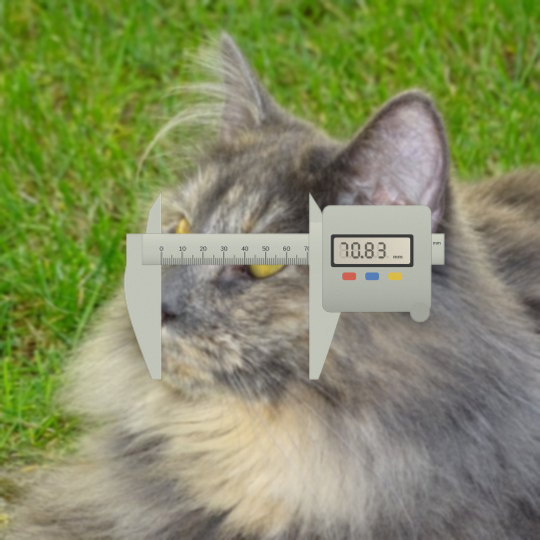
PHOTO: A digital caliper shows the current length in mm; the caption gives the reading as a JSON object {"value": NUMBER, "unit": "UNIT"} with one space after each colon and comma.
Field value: {"value": 70.83, "unit": "mm"}
